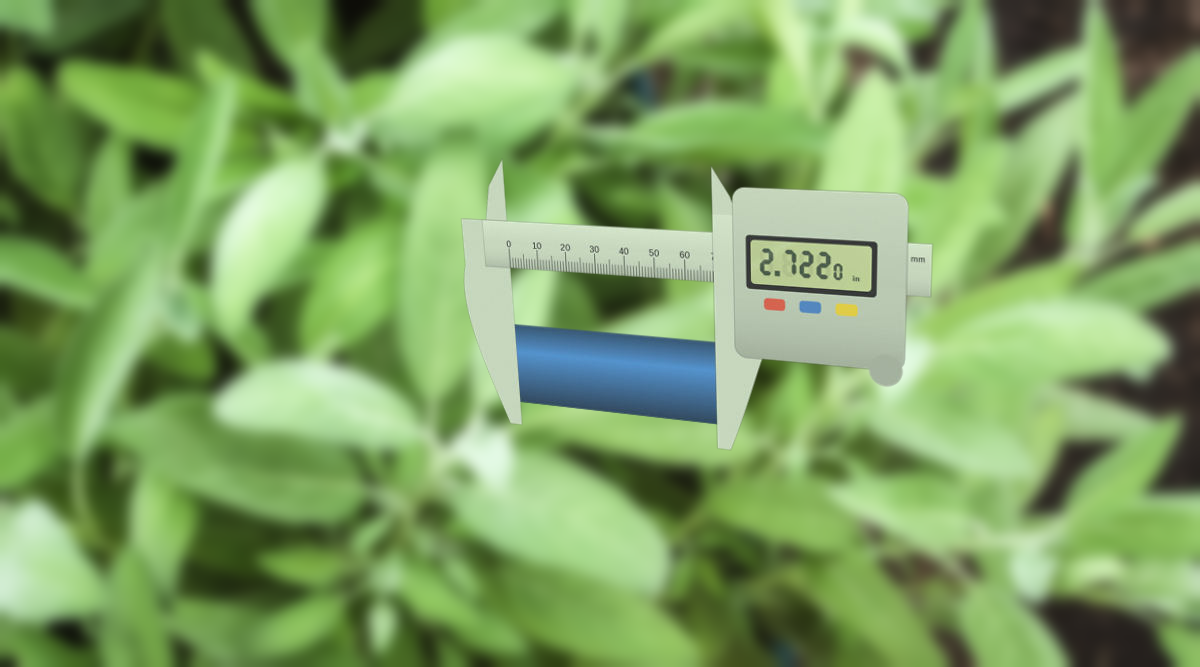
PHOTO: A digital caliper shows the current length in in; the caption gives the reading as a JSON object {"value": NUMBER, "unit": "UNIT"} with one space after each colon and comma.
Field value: {"value": 2.7220, "unit": "in"}
